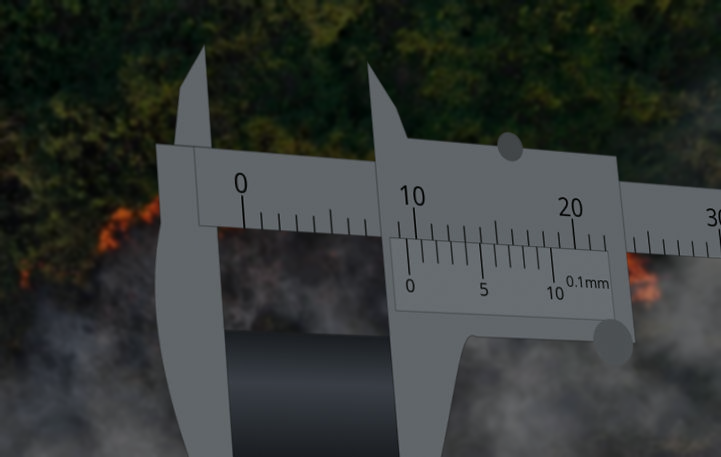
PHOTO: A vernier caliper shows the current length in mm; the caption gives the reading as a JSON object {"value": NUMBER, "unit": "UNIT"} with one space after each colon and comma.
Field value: {"value": 9.4, "unit": "mm"}
